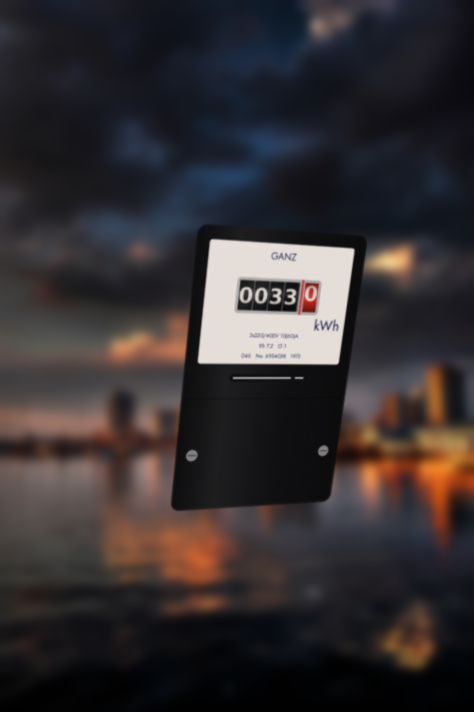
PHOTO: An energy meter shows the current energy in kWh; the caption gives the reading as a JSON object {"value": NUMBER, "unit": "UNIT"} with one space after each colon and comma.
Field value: {"value": 33.0, "unit": "kWh"}
